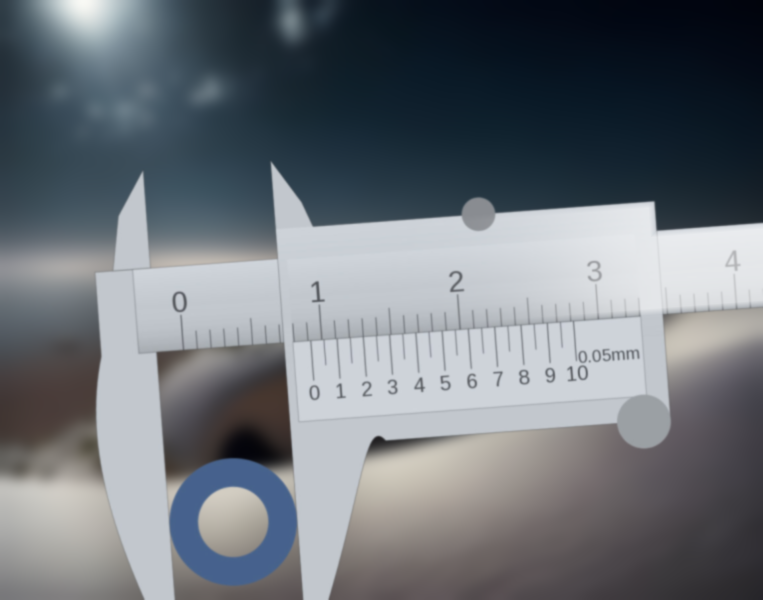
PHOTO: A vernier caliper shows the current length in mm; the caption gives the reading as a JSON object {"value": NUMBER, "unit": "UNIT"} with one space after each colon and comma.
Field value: {"value": 9.2, "unit": "mm"}
